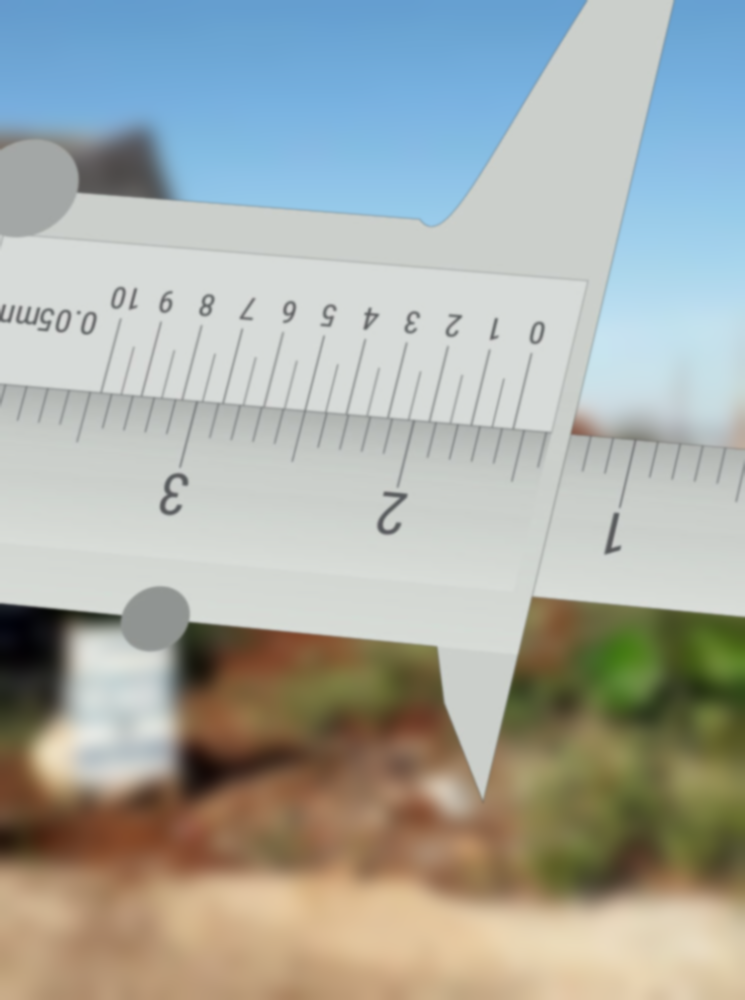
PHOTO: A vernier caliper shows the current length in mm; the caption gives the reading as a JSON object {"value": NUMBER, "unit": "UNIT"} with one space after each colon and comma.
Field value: {"value": 15.5, "unit": "mm"}
